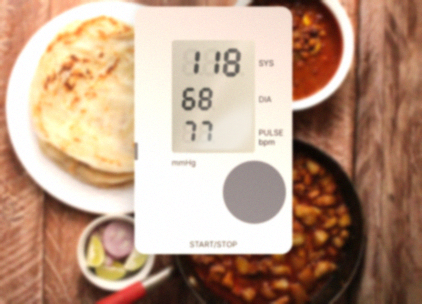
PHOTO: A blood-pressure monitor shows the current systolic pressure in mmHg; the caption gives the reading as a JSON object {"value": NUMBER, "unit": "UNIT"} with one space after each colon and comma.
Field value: {"value": 118, "unit": "mmHg"}
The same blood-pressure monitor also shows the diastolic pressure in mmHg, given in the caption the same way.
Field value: {"value": 68, "unit": "mmHg"}
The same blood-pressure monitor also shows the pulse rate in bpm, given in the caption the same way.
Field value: {"value": 77, "unit": "bpm"}
